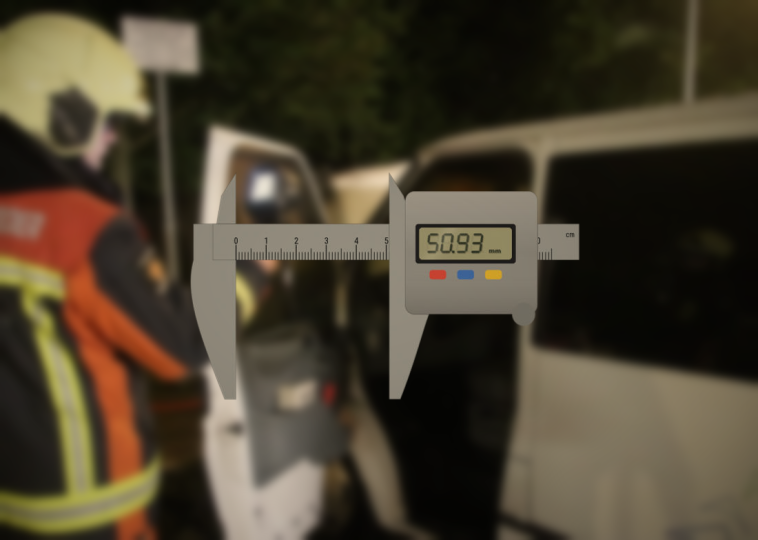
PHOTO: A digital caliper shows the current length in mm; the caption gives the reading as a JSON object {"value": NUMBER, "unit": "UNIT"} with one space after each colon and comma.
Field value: {"value": 50.93, "unit": "mm"}
